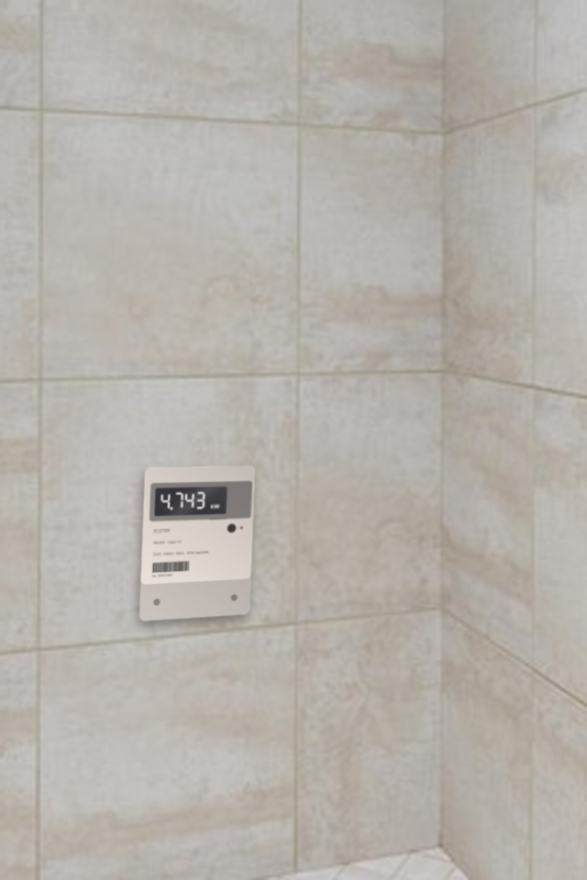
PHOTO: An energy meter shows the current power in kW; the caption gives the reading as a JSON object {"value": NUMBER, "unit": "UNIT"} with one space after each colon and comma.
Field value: {"value": 4.743, "unit": "kW"}
